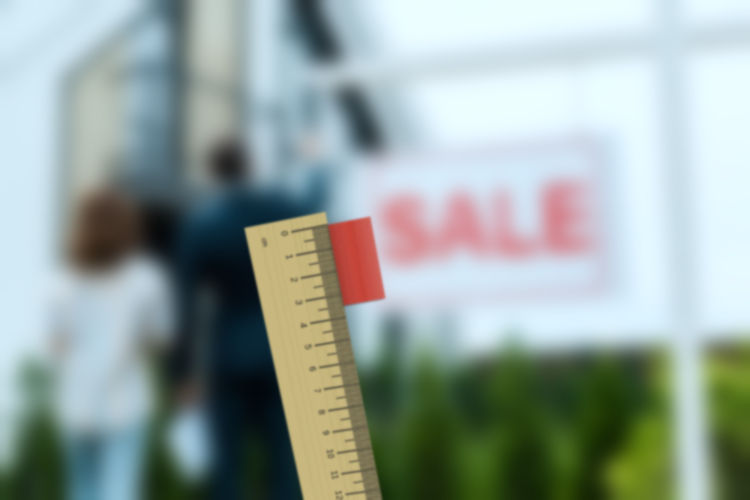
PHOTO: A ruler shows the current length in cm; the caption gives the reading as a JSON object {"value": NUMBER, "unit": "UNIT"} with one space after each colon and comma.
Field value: {"value": 3.5, "unit": "cm"}
